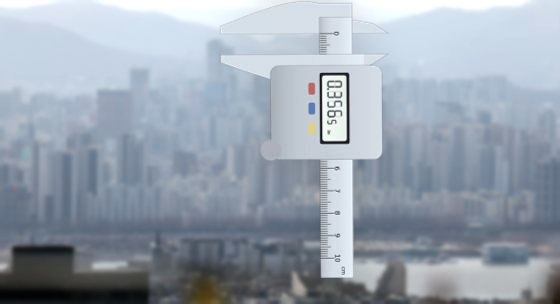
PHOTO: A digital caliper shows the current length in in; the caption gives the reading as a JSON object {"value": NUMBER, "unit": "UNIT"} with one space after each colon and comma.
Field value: {"value": 0.3565, "unit": "in"}
